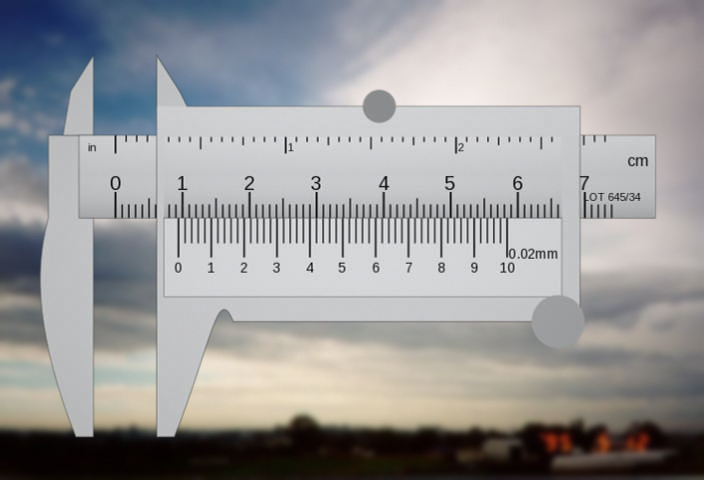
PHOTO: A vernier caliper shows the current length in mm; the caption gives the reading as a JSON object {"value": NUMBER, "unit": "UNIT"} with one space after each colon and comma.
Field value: {"value": 9.4, "unit": "mm"}
